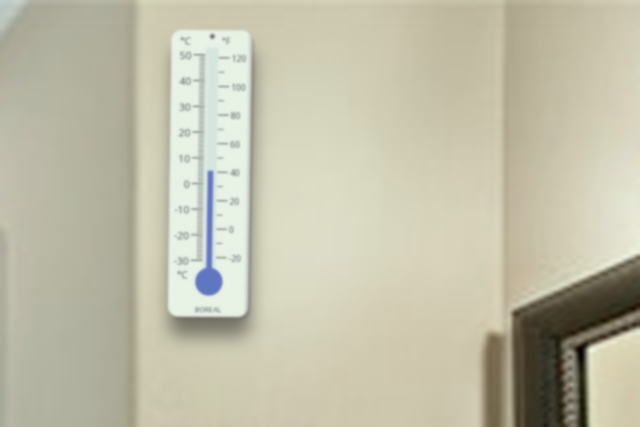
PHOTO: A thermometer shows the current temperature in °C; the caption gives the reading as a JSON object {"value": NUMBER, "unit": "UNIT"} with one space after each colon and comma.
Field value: {"value": 5, "unit": "°C"}
